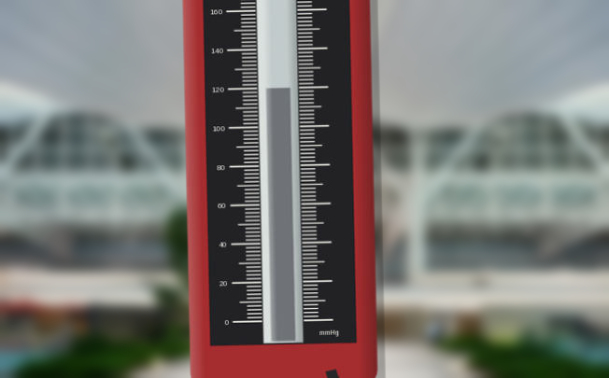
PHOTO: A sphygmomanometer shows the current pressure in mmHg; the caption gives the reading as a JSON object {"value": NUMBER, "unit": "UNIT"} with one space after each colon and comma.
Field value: {"value": 120, "unit": "mmHg"}
